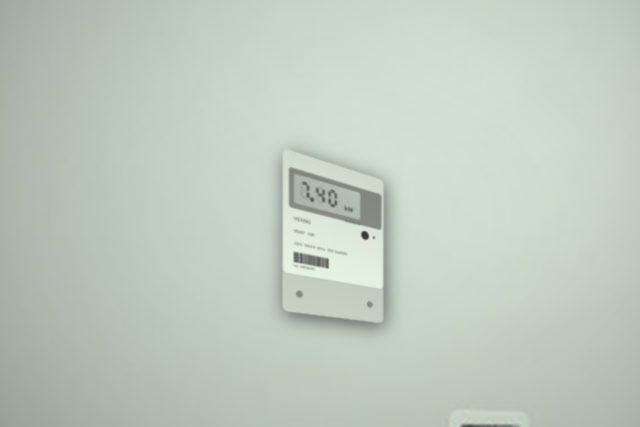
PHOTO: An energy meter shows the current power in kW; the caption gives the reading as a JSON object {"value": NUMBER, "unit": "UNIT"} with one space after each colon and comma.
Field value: {"value": 7.40, "unit": "kW"}
